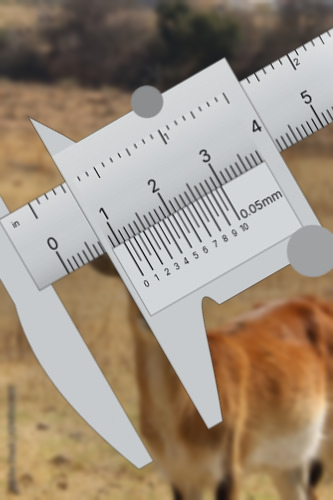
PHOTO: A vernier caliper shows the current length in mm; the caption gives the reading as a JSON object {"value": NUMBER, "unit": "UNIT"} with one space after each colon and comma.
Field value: {"value": 10.8, "unit": "mm"}
